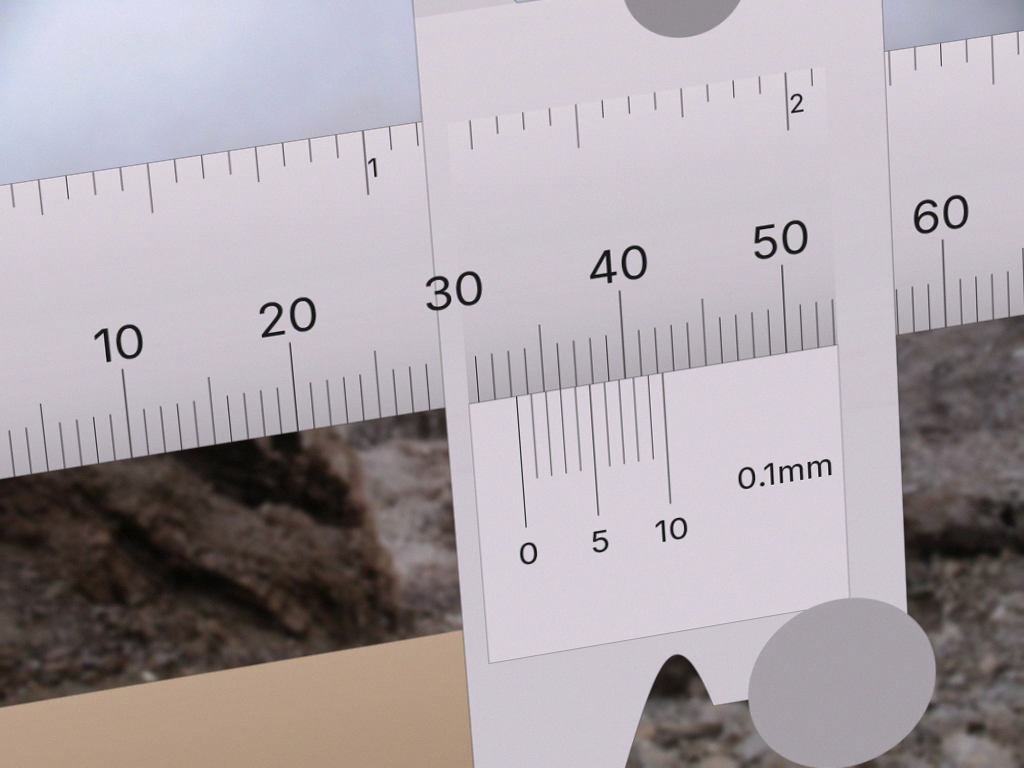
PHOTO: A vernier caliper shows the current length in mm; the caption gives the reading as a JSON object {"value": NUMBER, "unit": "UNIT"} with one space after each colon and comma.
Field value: {"value": 33.3, "unit": "mm"}
